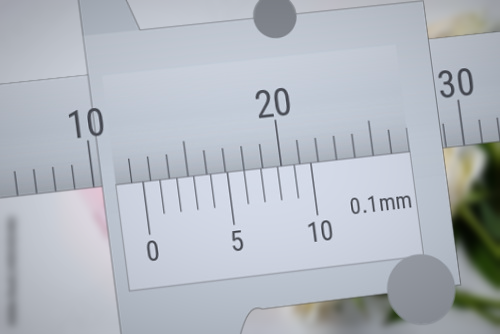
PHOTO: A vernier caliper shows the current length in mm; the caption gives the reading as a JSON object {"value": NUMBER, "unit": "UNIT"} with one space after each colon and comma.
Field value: {"value": 12.6, "unit": "mm"}
